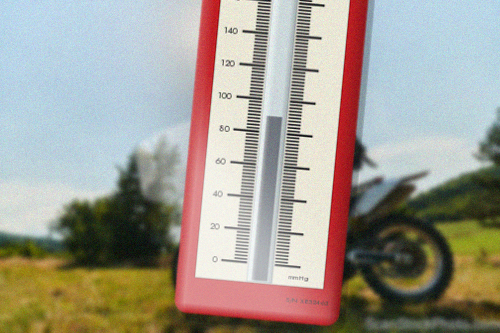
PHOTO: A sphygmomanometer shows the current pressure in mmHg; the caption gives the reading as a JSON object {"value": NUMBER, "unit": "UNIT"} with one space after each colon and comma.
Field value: {"value": 90, "unit": "mmHg"}
